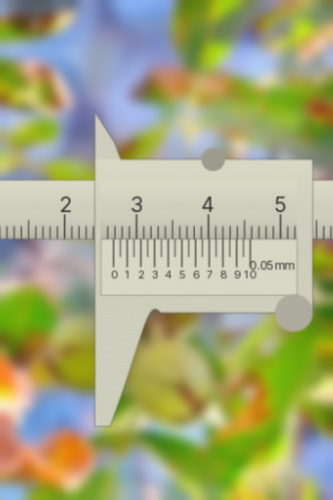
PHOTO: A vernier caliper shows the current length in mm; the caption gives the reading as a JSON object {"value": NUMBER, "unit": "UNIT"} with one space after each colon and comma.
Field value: {"value": 26.8, "unit": "mm"}
